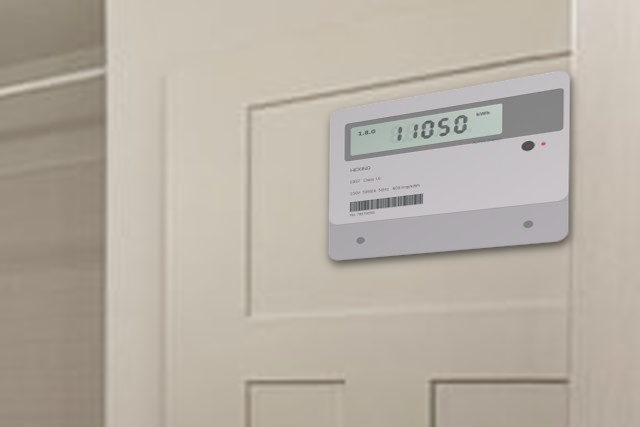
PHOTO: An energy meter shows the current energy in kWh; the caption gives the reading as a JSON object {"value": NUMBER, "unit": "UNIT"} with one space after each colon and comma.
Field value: {"value": 11050, "unit": "kWh"}
